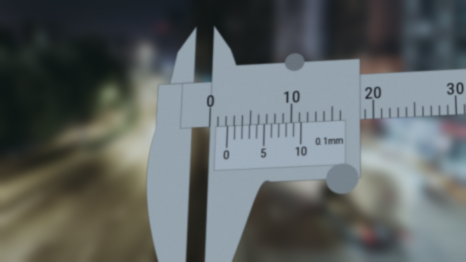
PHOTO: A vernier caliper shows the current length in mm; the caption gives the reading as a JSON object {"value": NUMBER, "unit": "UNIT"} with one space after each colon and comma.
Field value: {"value": 2.2, "unit": "mm"}
